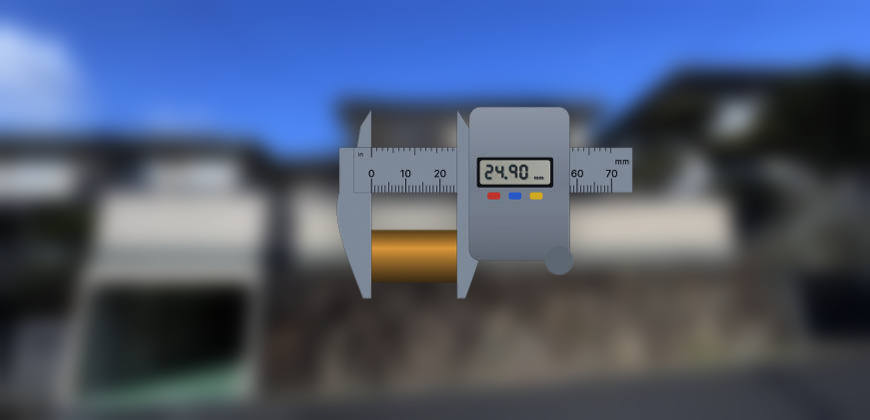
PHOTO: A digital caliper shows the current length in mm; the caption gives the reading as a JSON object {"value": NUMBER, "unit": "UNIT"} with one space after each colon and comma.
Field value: {"value": 24.90, "unit": "mm"}
